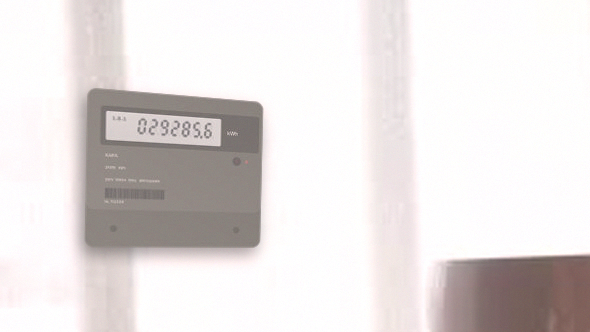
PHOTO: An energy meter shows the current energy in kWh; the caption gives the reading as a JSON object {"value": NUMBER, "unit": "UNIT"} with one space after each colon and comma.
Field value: {"value": 29285.6, "unit": "kWh"}
